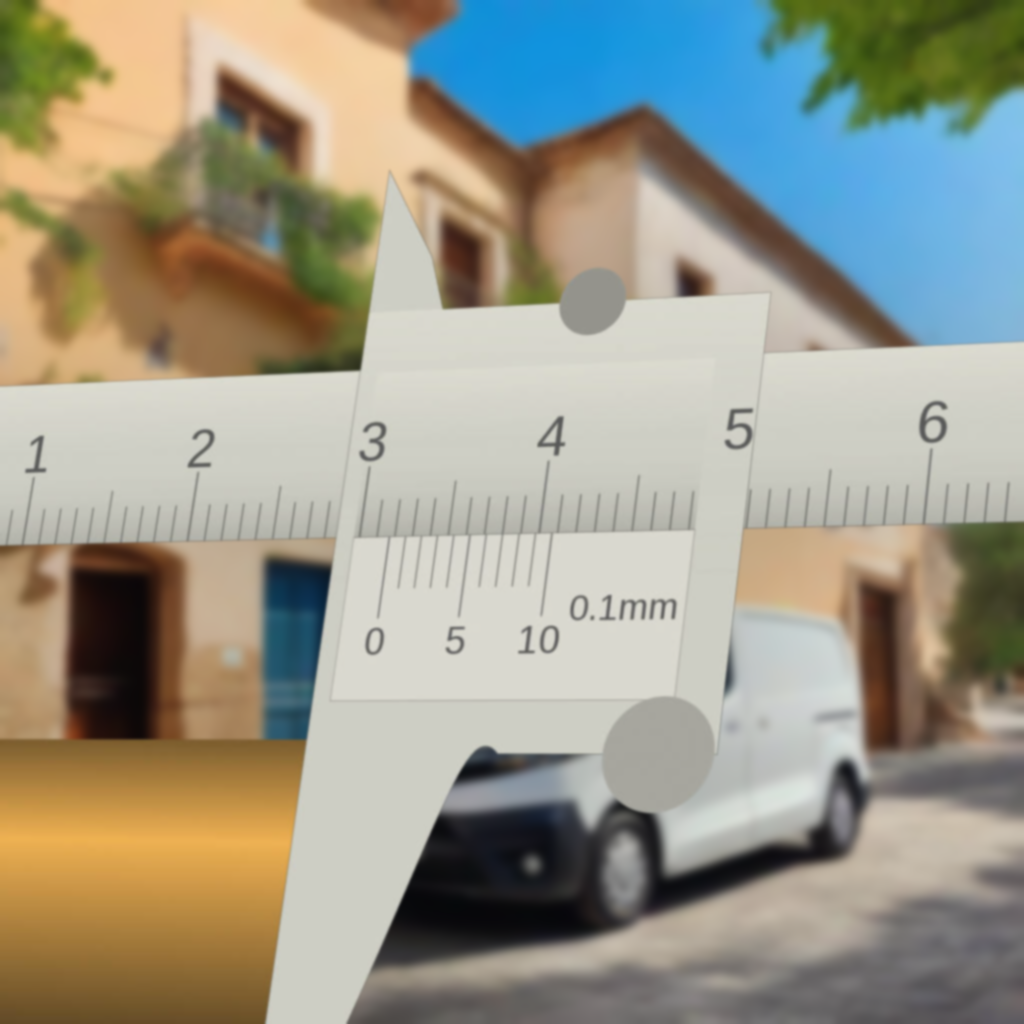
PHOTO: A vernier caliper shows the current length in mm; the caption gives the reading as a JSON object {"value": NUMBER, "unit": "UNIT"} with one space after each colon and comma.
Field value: {"value": 31.7, "unit": "mm"}
